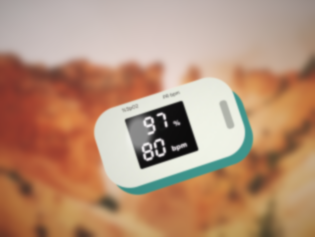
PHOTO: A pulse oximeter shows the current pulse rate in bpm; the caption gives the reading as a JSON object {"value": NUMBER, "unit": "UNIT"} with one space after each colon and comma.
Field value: {"value": 80, "unit": "bpm"}
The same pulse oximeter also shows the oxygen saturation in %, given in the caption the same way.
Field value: {"value": 97, "unit": "%"}
